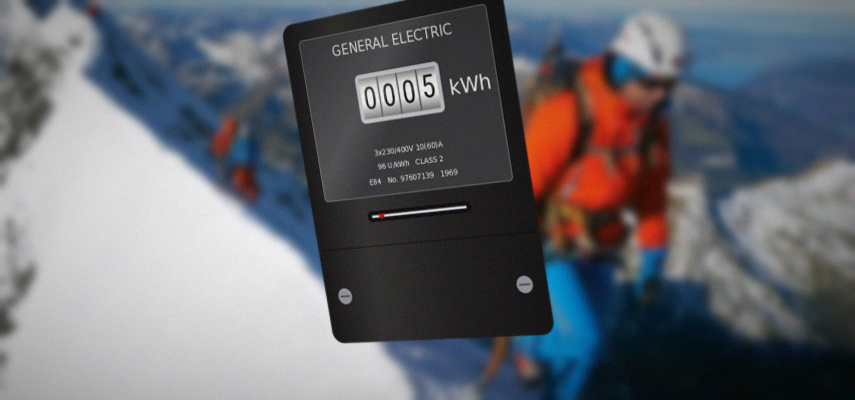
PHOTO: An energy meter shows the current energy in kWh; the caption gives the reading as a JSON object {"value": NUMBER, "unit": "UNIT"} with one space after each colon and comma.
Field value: {"value": 5, "unit": "kWh"}
